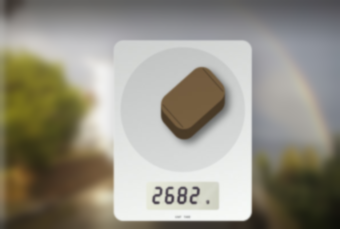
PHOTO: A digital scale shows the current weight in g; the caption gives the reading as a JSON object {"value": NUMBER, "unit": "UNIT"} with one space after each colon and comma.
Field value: {"value": 2682, "unit": "g"}
